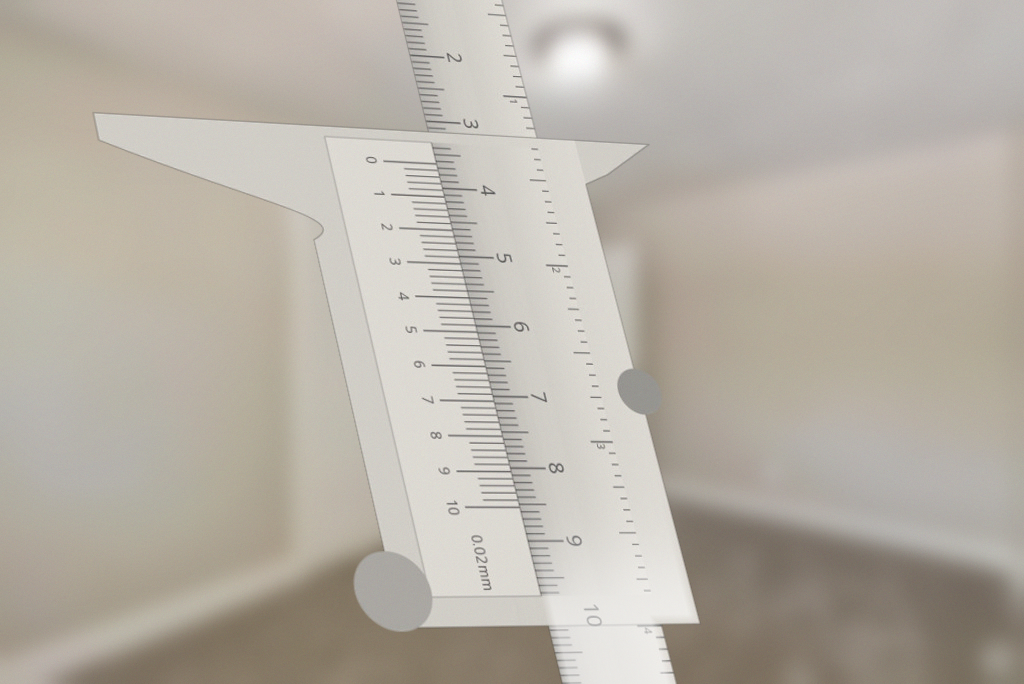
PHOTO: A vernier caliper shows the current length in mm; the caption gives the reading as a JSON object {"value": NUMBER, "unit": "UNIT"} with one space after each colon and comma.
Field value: {"value": 36.4, "unit": "mm"}
